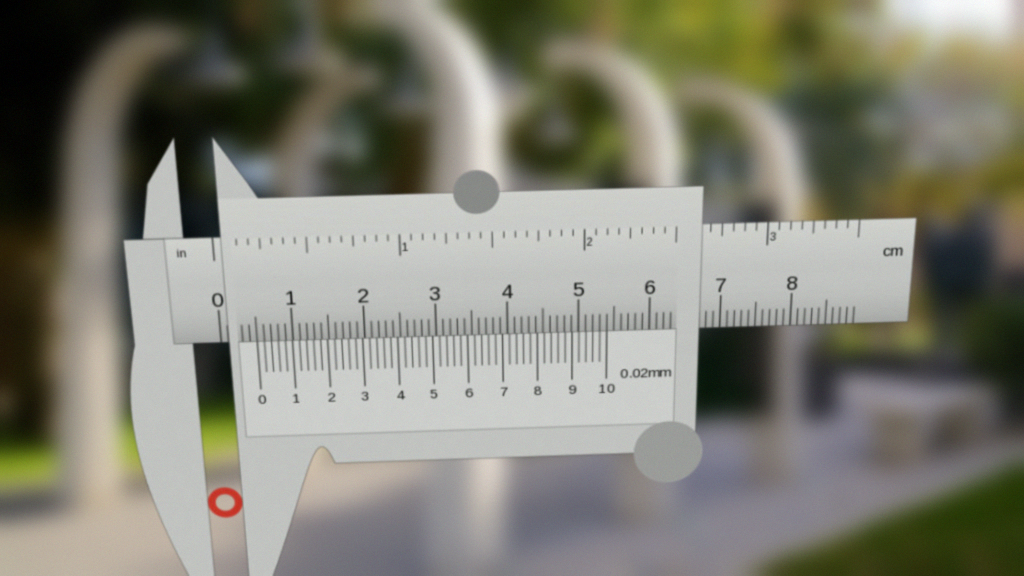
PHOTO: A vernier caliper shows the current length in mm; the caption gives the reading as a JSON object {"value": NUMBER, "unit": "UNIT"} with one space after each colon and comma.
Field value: {"value": 5.0, "unit": "mm"}
